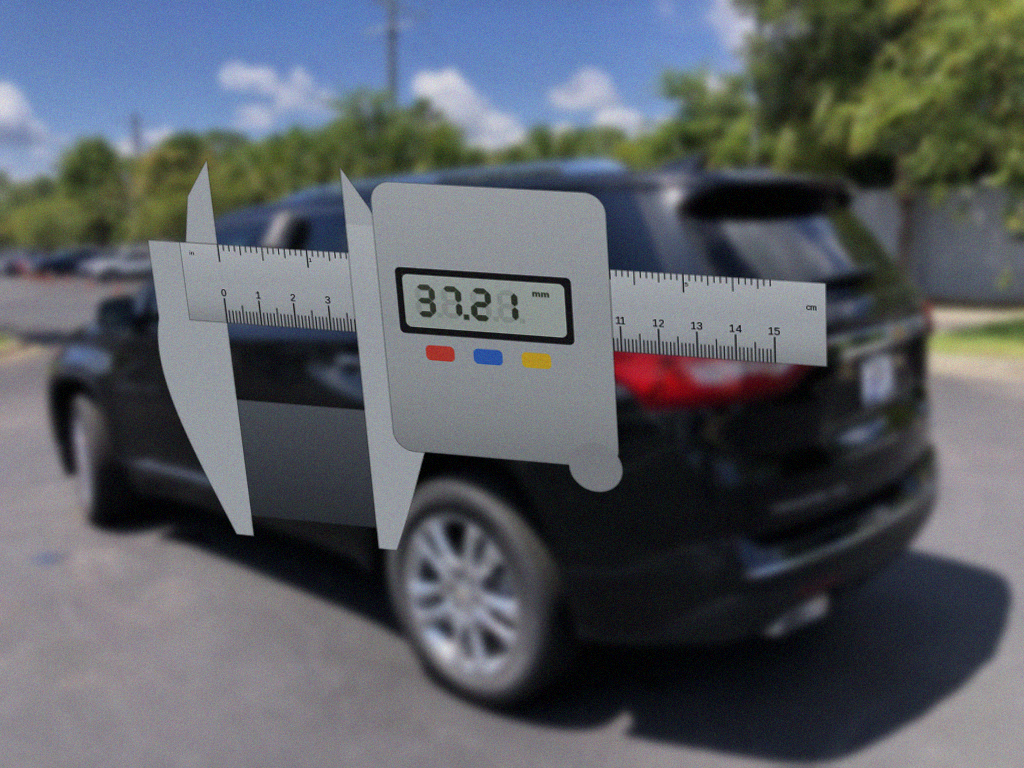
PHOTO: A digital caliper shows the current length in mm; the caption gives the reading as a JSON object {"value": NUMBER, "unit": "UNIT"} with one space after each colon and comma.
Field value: {"value": 37.21, "unit": "mm"}
